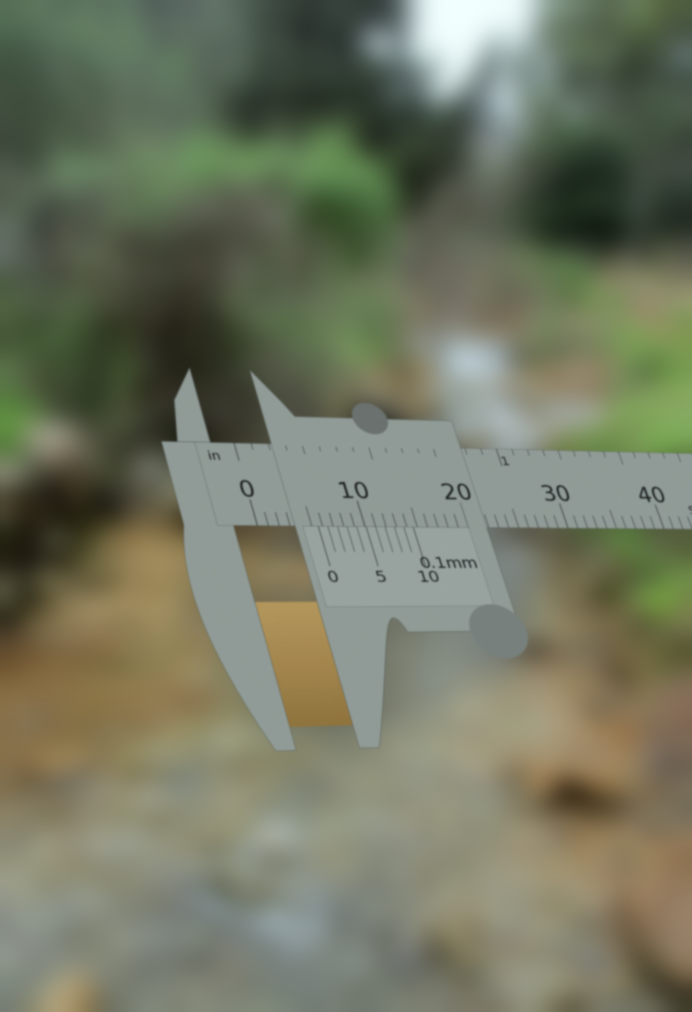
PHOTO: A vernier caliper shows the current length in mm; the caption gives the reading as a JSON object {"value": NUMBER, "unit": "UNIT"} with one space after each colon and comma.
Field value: {"value": 5.6, "unit": "mm"}
